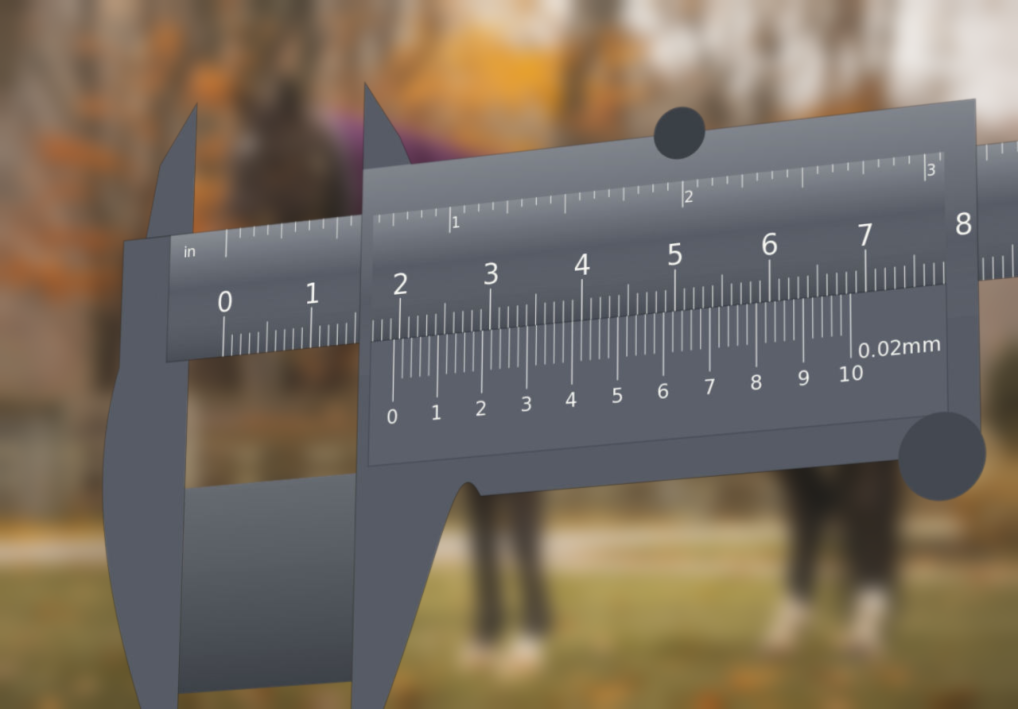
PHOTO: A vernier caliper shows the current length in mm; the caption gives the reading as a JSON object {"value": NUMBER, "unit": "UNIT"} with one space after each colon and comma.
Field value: {"value": 19.4, "unit": "mm"}
